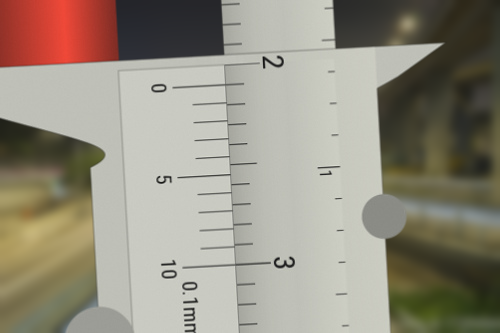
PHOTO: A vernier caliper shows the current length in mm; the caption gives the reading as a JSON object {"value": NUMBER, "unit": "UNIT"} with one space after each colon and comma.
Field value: {"value": 21.0, "unit": "mm"}
